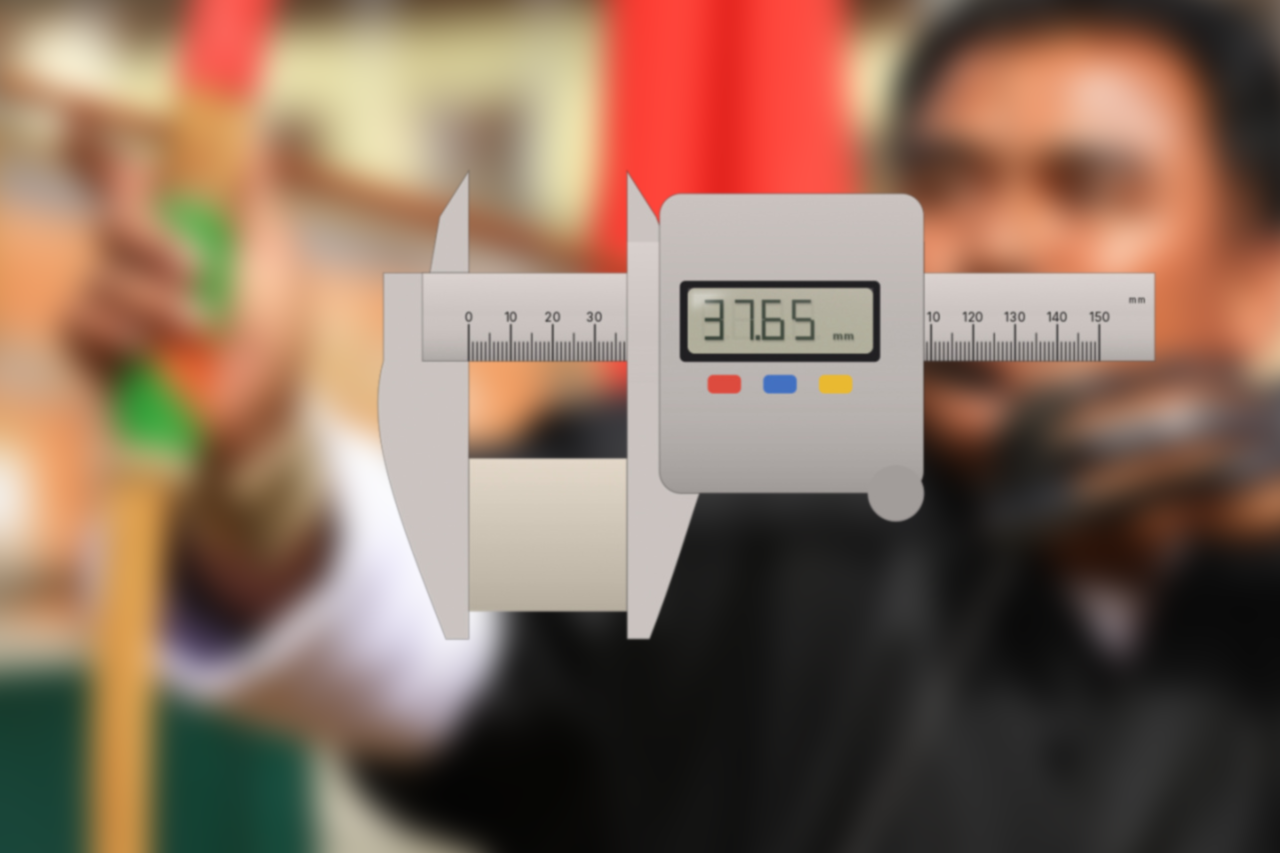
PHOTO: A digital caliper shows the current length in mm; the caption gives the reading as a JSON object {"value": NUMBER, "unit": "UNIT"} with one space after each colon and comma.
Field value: {"value": 37.65, "unit": "mm"}
